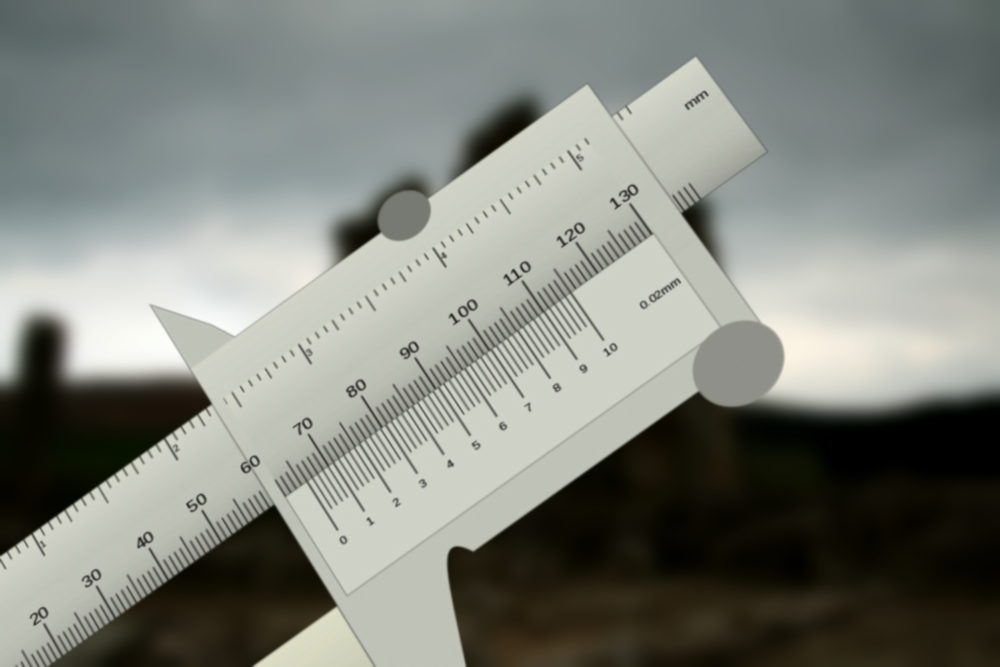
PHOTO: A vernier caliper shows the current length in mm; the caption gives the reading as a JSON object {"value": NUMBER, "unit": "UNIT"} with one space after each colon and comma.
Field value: {"value": 66.0, "unit": "mm"}
